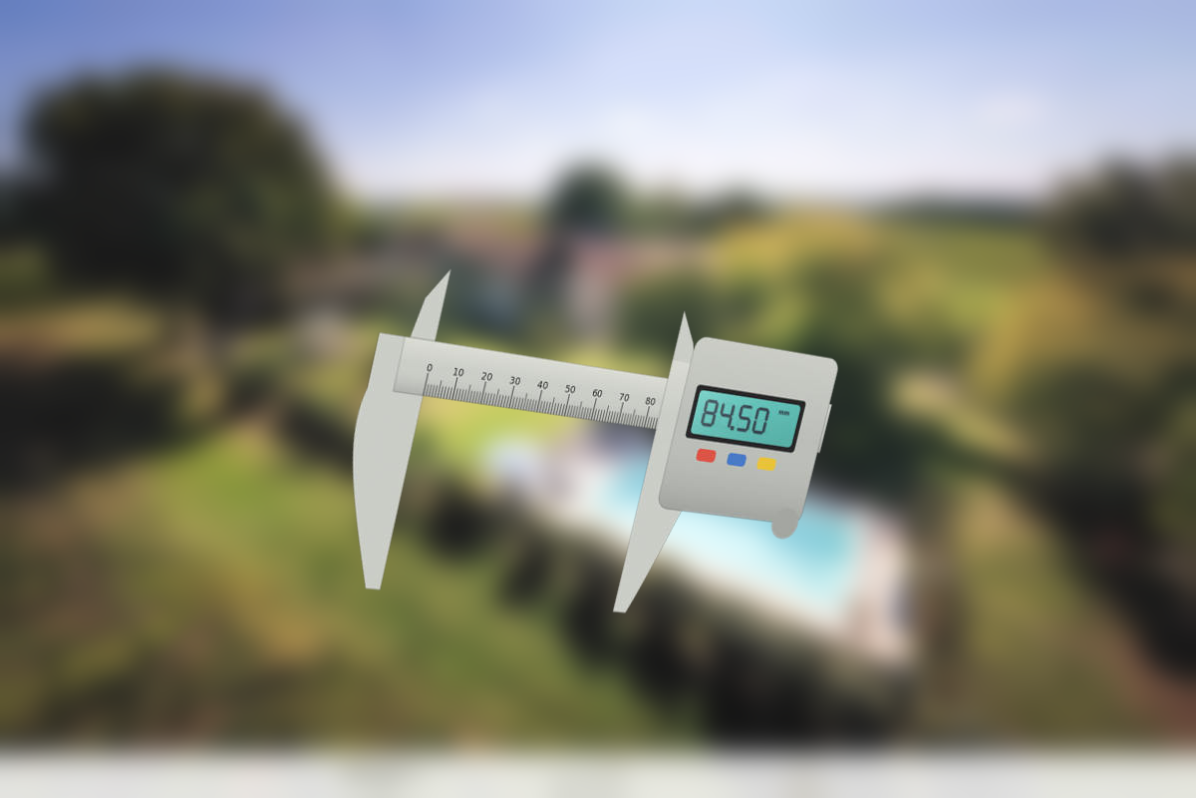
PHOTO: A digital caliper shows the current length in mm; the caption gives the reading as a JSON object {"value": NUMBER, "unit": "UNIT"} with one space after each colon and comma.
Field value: {"value": 84.50, "unit": "mm"}
